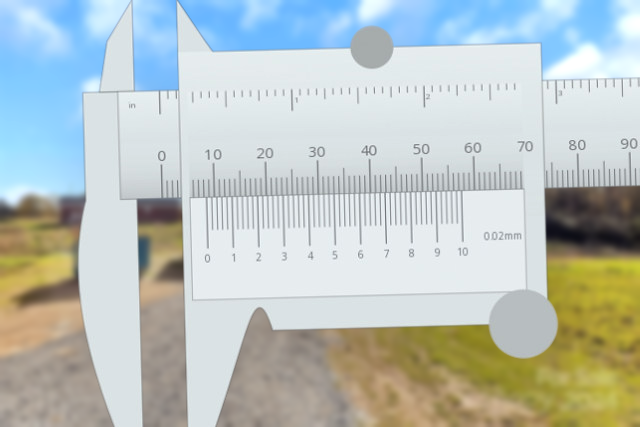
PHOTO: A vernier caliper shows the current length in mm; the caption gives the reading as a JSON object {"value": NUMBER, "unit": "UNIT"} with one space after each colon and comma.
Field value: {"value": 8.5, "unit": "mm"}
